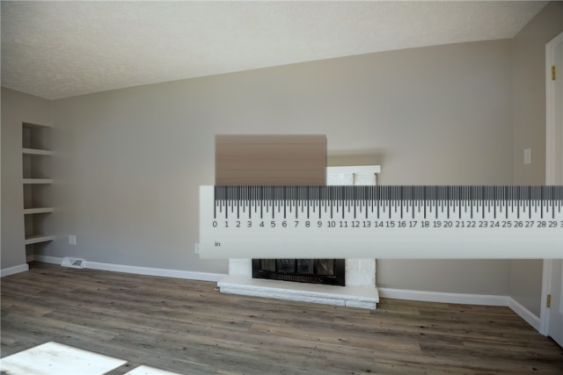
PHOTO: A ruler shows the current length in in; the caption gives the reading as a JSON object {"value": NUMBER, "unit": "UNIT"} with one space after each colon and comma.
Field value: {"value": 9.5, "unit": "in"}
